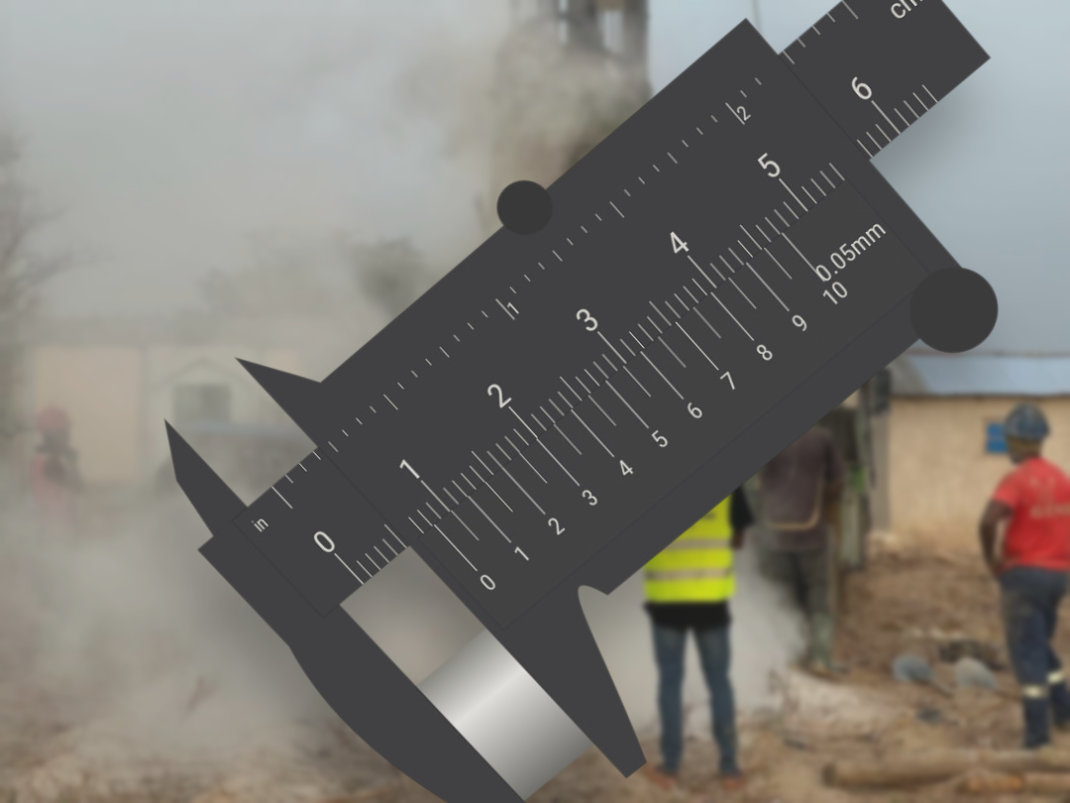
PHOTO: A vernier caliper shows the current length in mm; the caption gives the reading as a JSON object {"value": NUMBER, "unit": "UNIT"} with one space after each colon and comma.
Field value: {"value": 8.2, "unit": "mm"}
